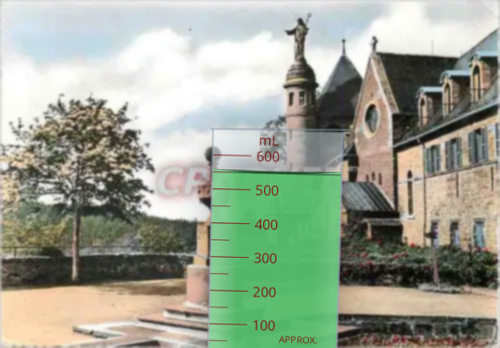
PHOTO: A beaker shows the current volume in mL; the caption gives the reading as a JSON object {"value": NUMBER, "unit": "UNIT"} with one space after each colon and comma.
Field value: {"value": 550, "unit": "mL"}
